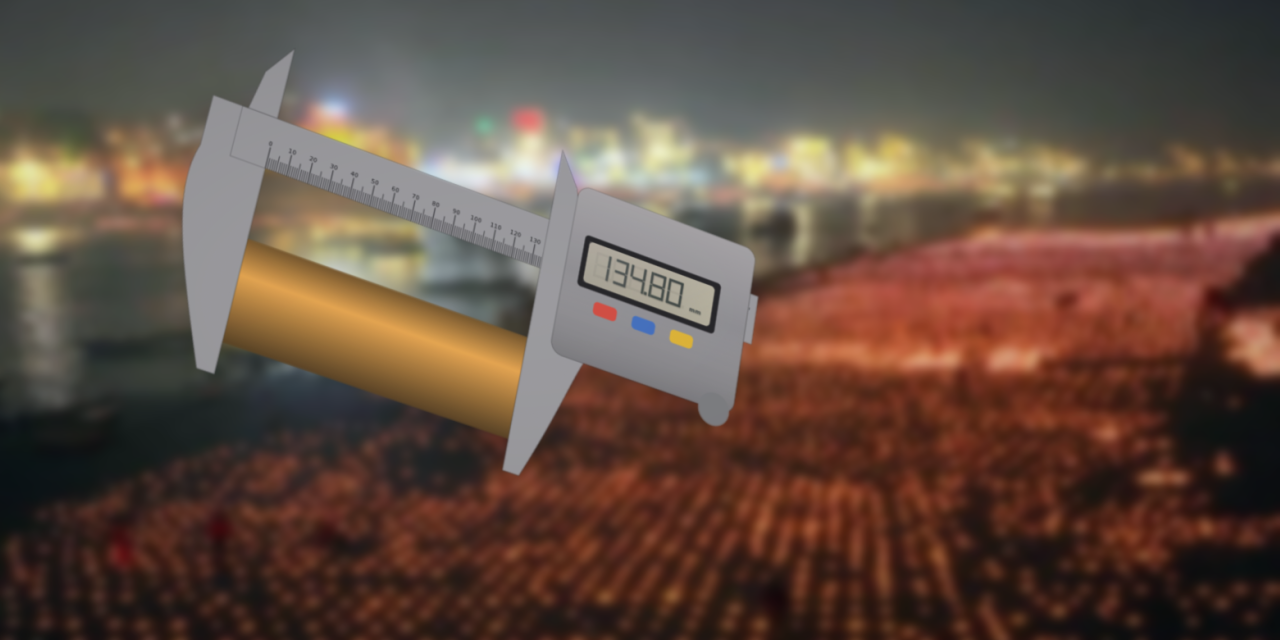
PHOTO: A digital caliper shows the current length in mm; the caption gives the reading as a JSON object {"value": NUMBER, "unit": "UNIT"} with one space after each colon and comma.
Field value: {"value": 134.80, "unit": "mm"}
